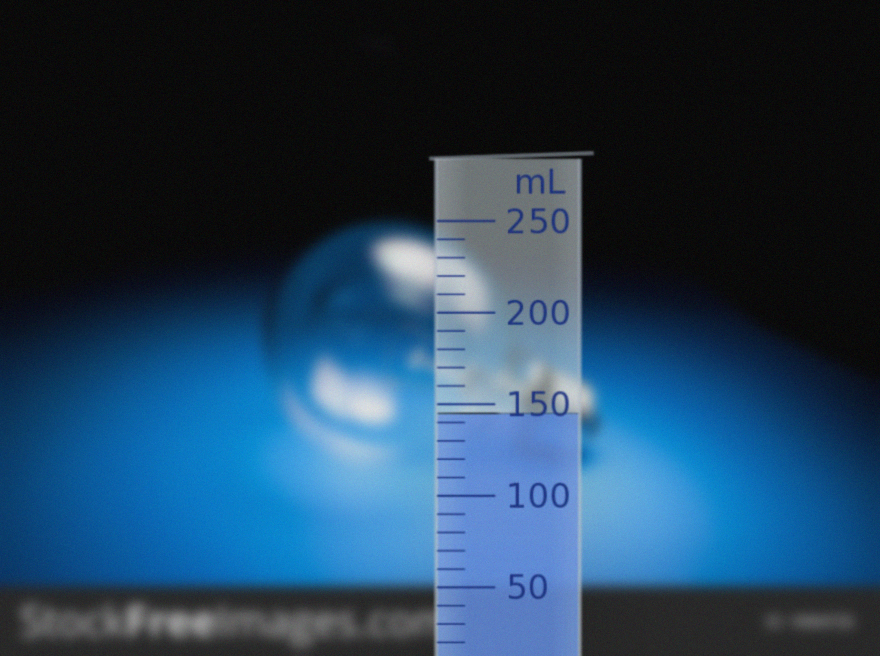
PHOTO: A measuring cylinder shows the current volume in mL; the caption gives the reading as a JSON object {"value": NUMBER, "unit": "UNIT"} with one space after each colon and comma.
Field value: {"value": 145, "unit": "mL"}
